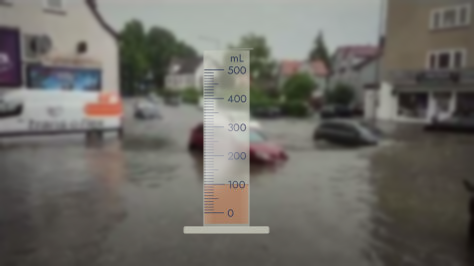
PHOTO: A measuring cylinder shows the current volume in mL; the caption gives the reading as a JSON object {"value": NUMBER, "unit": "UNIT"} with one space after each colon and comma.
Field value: {"value": 100, "unit": "mL"}
